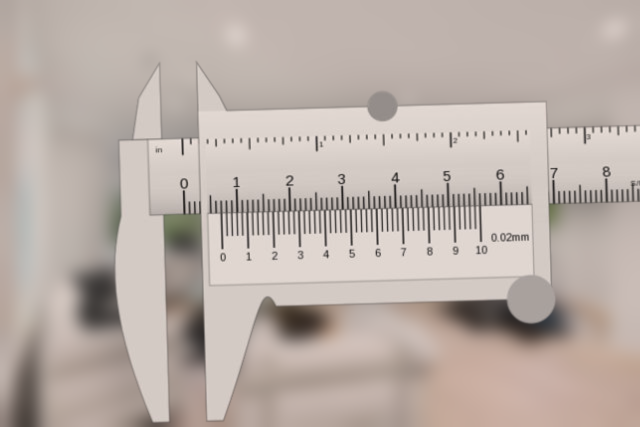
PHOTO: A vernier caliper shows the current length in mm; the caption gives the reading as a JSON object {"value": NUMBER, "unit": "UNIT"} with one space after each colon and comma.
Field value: {"value": 7.0, "unit": "mm"}
